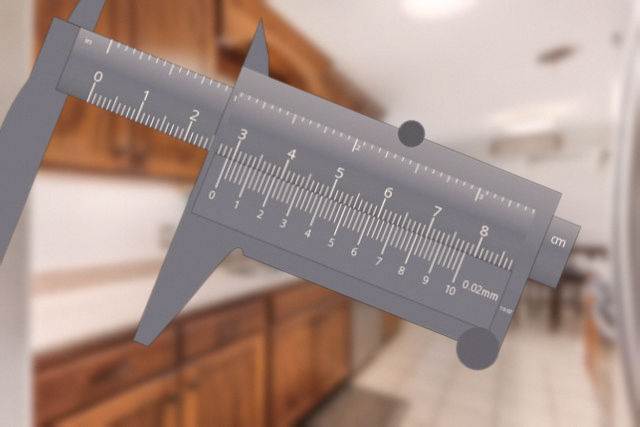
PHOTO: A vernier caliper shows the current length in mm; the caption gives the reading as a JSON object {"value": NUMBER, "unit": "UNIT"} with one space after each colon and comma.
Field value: {"value": 29.0, "unit": "mm"}
